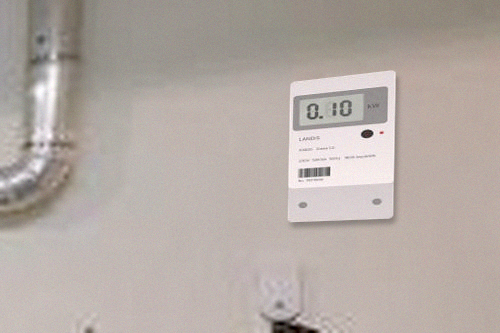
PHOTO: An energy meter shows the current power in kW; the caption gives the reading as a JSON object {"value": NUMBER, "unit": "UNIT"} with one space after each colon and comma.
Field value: {"value": 0.10, "unit": "kW"}
